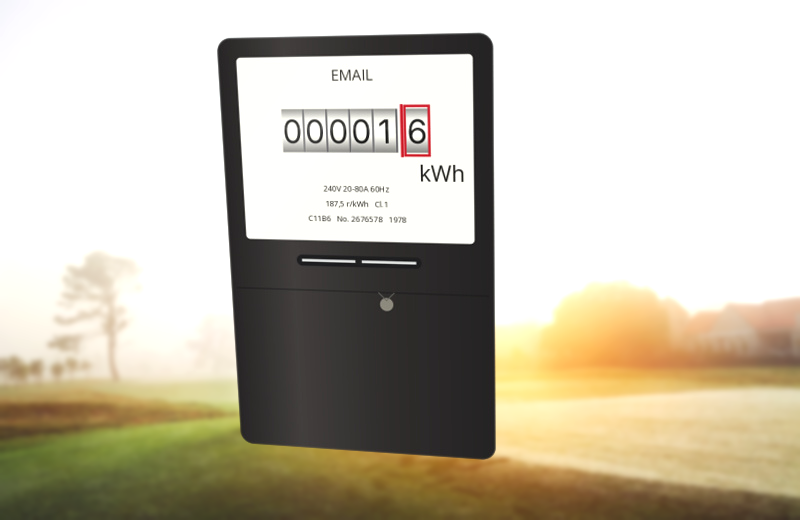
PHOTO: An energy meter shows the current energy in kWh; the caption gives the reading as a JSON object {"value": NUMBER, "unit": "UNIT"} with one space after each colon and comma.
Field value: {"value": 1.6, "unit": "kWh"}
